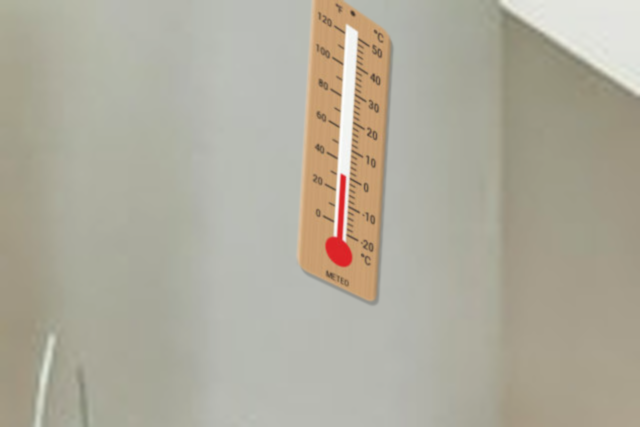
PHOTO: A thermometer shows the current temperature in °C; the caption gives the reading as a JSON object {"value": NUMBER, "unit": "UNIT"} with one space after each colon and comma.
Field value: {"value": 0, "unit": "°C"}
